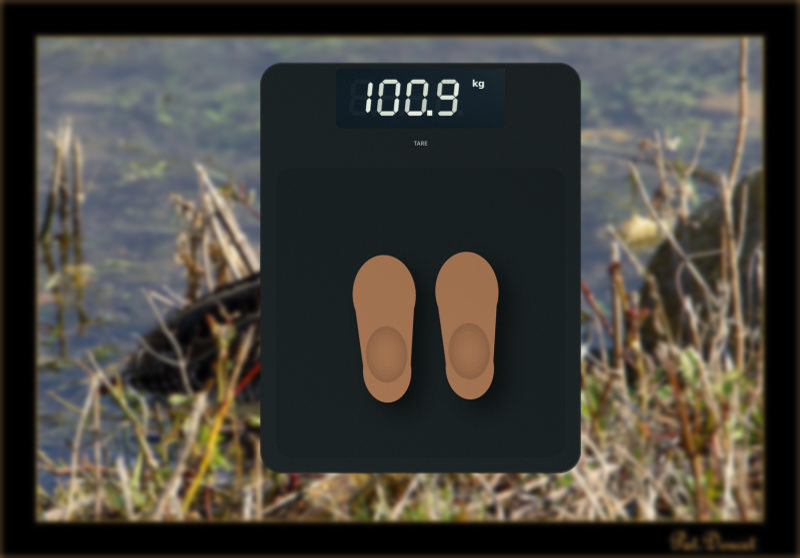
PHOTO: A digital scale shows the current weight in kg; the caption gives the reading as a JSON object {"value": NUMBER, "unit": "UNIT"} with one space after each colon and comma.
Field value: {"value": 100.9, "unit": "kg"}
